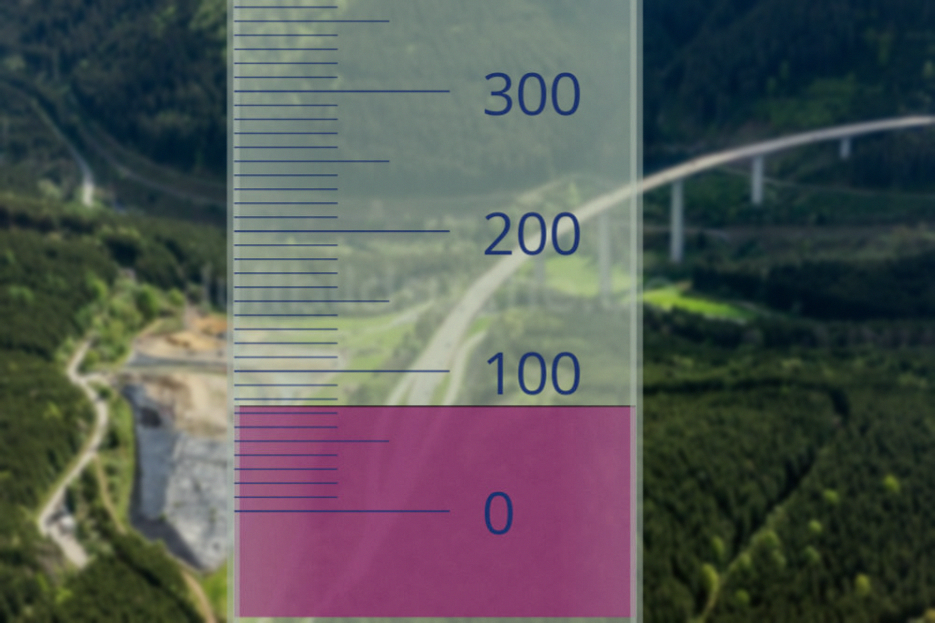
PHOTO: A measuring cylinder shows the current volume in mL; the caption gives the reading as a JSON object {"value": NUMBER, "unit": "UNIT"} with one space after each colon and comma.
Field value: {"value": 75, "unit": "mL"}
